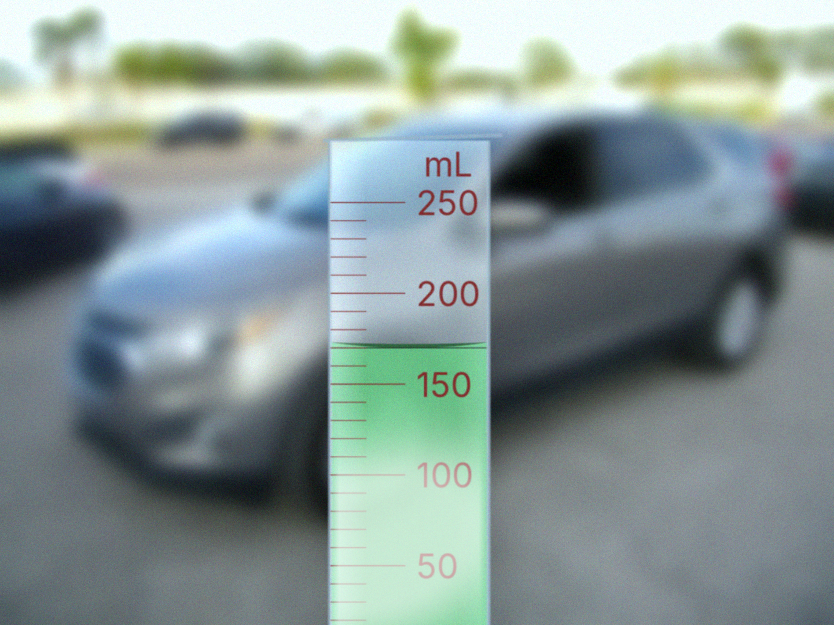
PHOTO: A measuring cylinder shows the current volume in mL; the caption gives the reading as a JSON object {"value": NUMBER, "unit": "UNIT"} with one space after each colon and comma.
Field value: {"value": 170, "unit": "mL"}
